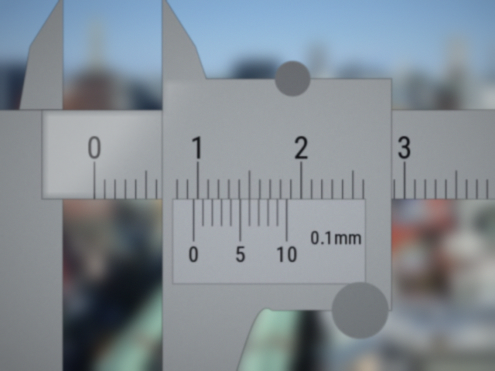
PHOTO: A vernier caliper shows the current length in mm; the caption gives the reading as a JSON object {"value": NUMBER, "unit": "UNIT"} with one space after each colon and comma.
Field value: {"value": 9.6, "unit": "mm"}
